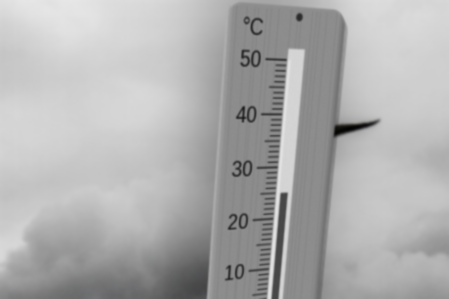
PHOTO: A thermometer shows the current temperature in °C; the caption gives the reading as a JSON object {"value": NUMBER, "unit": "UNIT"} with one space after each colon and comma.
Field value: {"value": 25, "unit": "°C"}
